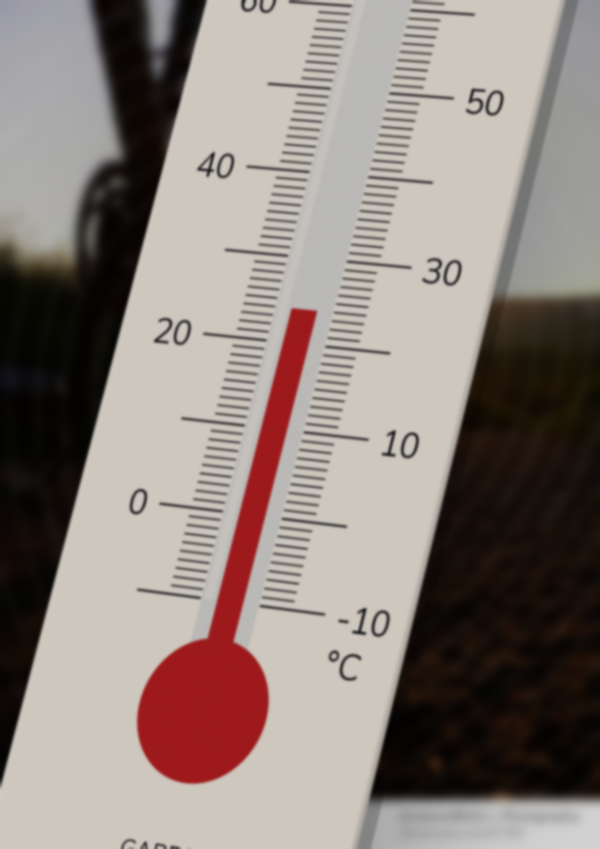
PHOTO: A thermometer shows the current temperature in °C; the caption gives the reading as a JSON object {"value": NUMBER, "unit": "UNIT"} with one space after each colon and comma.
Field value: {"value": 24, "unit": "°C"}
